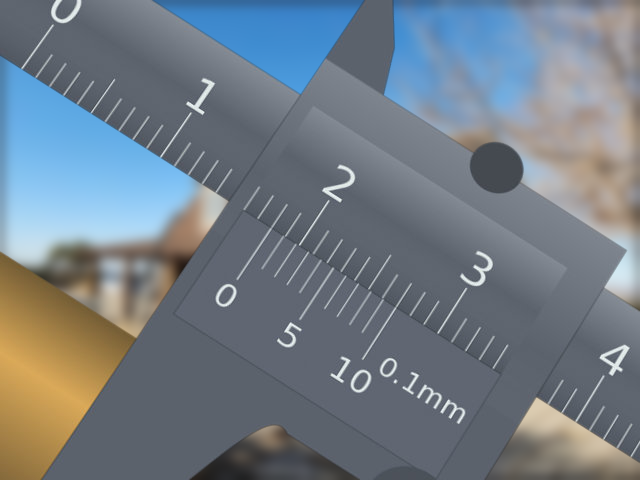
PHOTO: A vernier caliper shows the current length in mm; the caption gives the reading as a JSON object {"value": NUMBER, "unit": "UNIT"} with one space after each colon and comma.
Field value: {"value": 18.0, "unit": "mm"}
